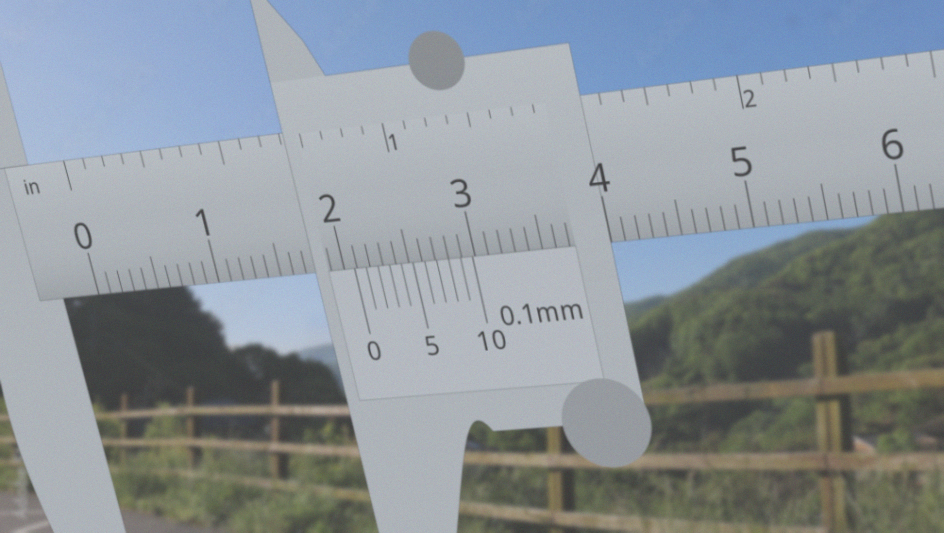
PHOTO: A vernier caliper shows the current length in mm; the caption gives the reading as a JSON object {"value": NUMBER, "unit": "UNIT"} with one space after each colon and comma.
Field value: {"value": 20.8, "unit": "mm"}
